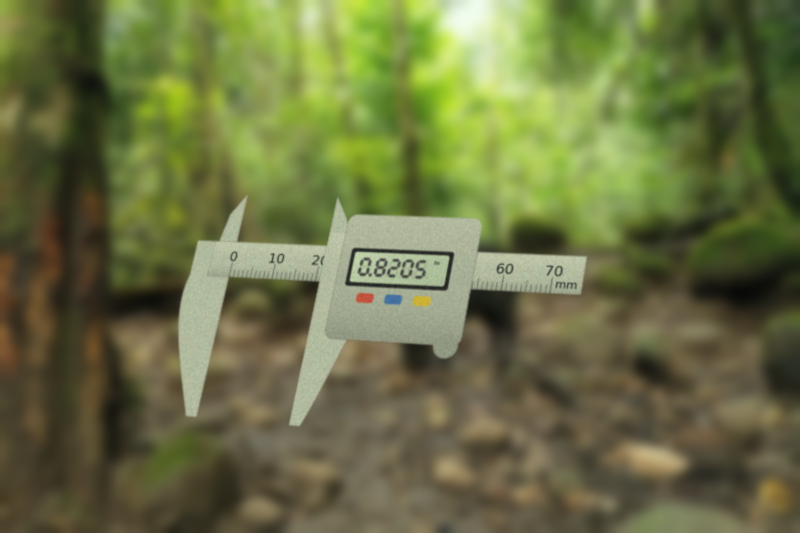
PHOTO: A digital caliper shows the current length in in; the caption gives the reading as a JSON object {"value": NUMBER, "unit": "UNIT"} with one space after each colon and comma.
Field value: {"value": 0.8205, "unit": "in"}
